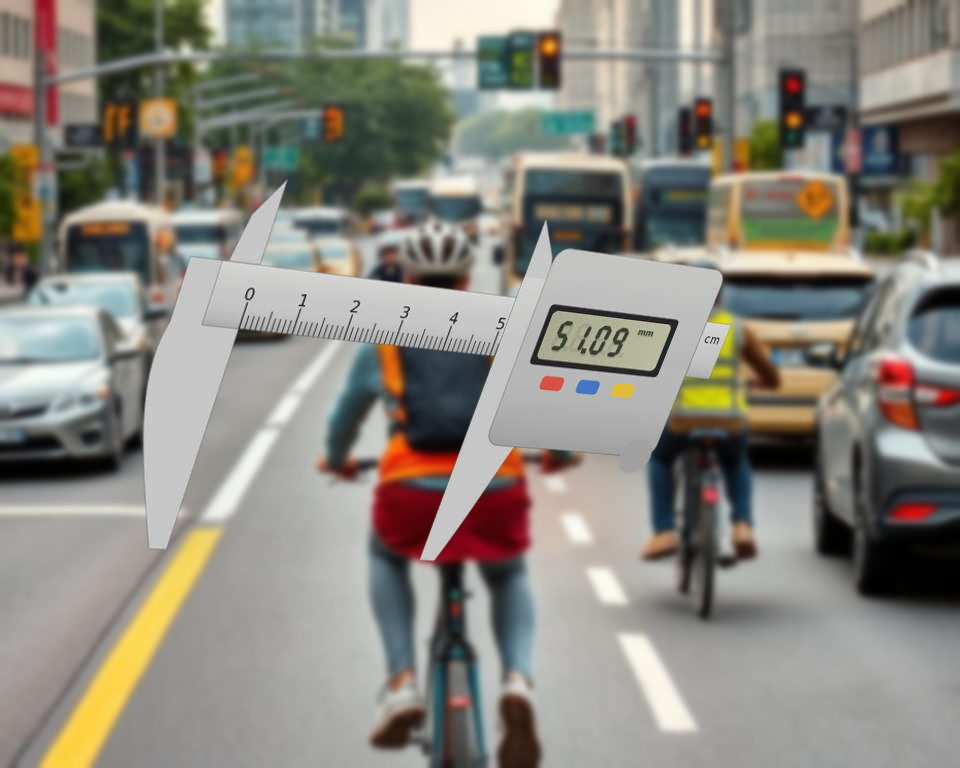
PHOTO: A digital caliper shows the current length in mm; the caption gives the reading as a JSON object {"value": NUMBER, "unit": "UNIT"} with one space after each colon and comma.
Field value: {"value": 51.09, "unit": "mm"}
